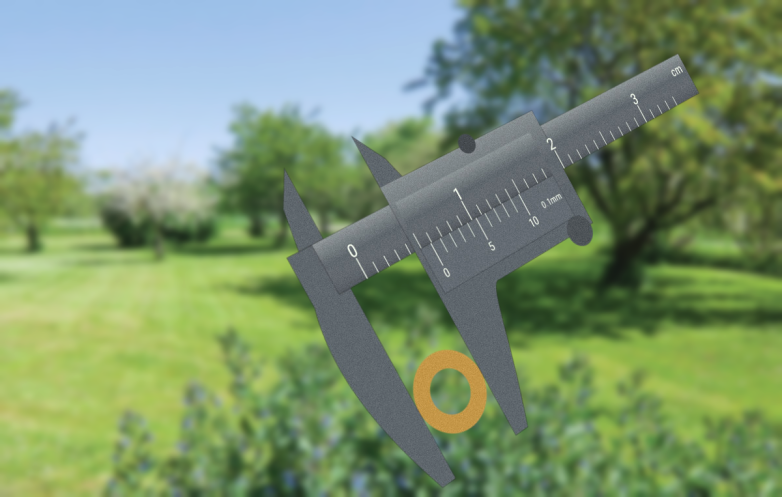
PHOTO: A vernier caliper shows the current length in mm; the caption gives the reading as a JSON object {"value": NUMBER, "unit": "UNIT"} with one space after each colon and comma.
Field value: {"value": 5.9, "unit": "mm"}
